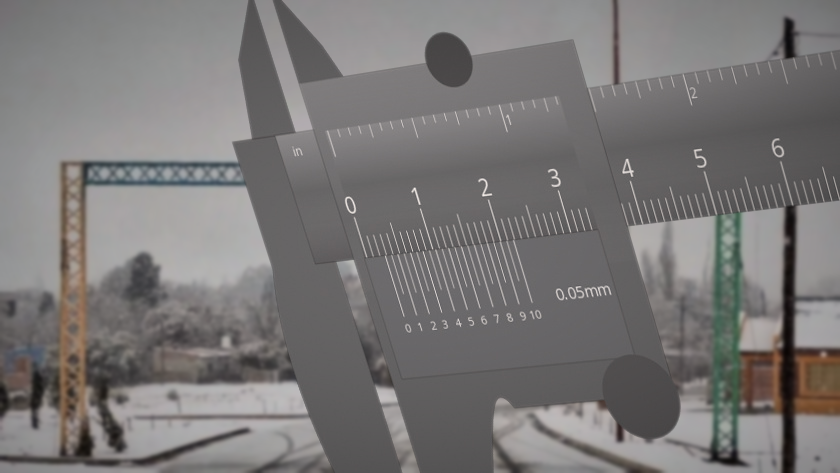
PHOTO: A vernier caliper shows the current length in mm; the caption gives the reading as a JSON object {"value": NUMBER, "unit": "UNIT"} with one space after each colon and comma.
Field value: {"value": 2.8, "unit": "mm"}
